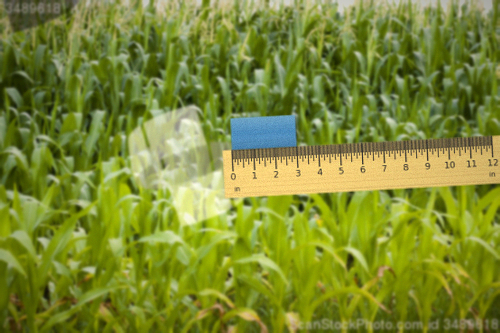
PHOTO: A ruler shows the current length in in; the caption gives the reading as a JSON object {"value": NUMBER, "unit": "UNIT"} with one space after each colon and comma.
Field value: {"value": 3, "unit": "in"}
